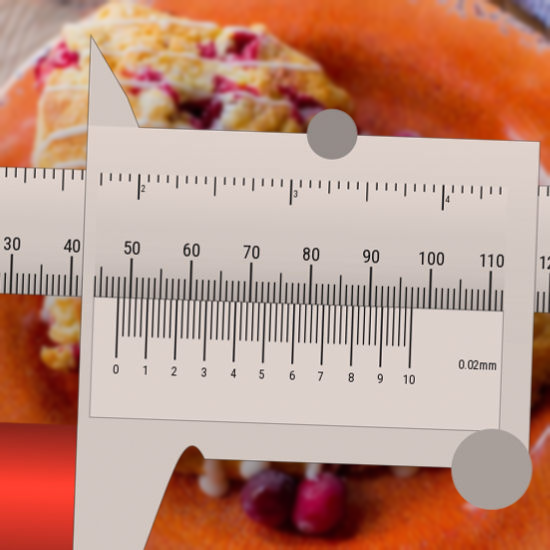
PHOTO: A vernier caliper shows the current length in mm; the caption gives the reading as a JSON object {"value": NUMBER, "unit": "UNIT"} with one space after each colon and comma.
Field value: {"value": 48.0, "unit": "mm"}
